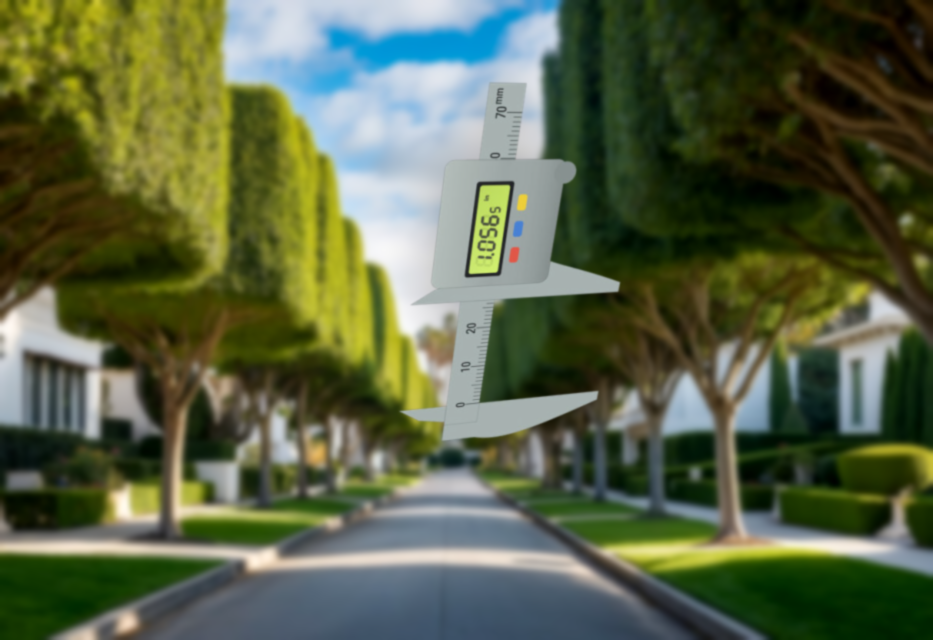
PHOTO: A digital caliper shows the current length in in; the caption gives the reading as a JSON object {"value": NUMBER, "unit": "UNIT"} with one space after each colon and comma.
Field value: {"value": 1.0565, "unit": "in"}
